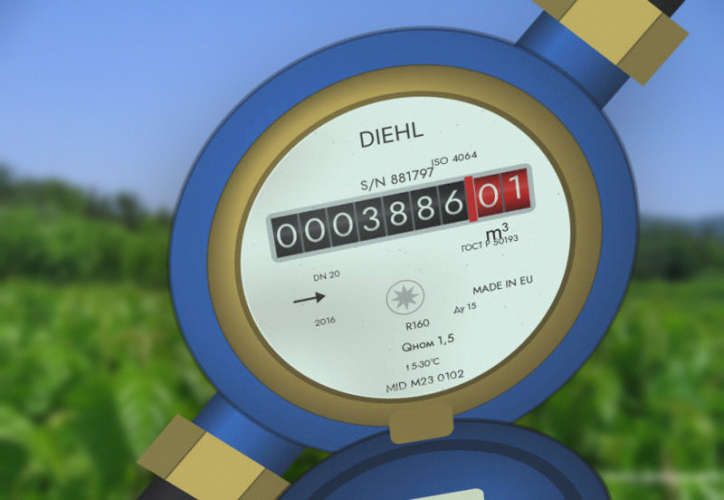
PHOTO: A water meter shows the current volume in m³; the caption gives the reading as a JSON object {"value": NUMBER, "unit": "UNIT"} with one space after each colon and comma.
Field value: {"value": 3886.01, "unit": "m³"}
